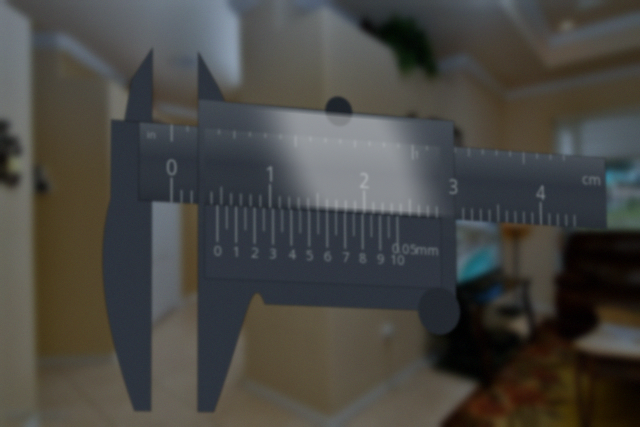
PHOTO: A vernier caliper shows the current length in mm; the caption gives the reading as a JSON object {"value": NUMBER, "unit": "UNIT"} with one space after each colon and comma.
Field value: {"value": 4.6, "unit": "mm"}
